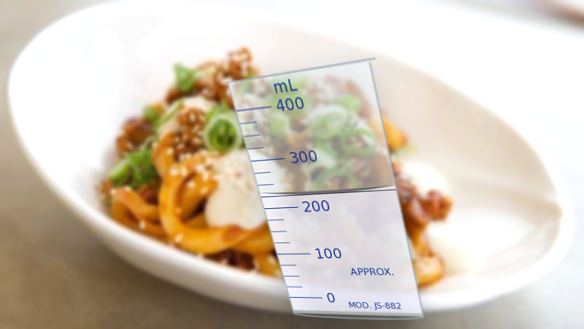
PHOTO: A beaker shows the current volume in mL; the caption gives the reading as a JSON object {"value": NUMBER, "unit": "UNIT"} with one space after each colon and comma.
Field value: {"value": 225, "unit": "mL"}
